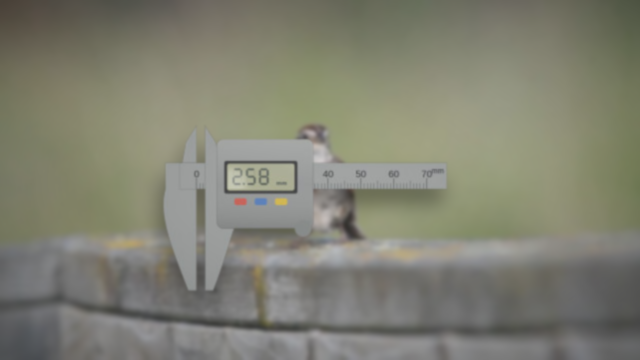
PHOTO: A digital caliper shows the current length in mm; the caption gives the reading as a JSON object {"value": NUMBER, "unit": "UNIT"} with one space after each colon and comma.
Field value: {"value": 2.58, "unit": "mm"}
